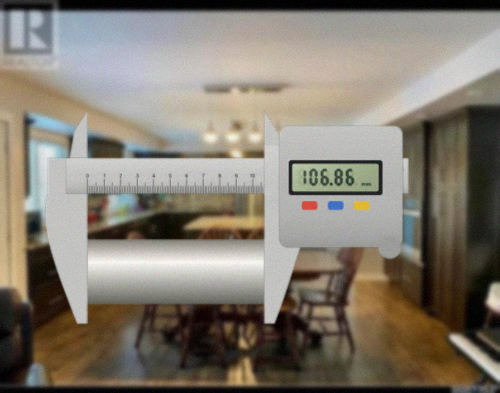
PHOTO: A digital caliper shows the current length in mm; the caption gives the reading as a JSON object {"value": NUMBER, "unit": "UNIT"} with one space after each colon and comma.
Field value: {"value": 106.86, "unit": "mm"}
